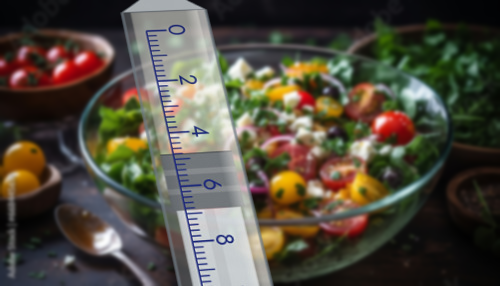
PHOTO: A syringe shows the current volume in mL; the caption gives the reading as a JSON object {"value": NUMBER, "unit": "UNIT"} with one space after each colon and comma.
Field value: {"value": 4.8, "unit": "mL"}
